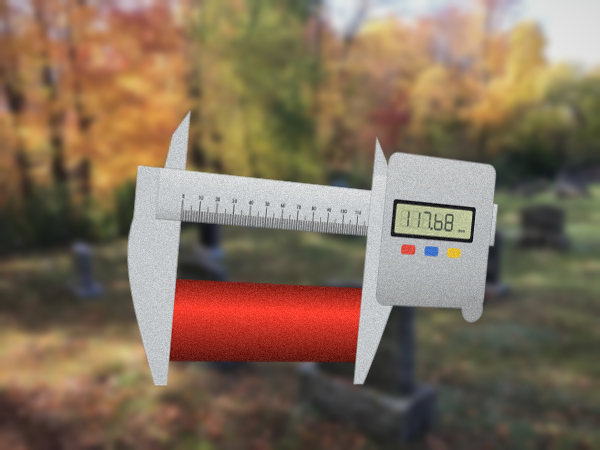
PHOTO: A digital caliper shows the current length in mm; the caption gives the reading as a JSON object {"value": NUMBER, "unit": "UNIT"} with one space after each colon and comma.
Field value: {"value": 117.68, "unit": "mm"}
